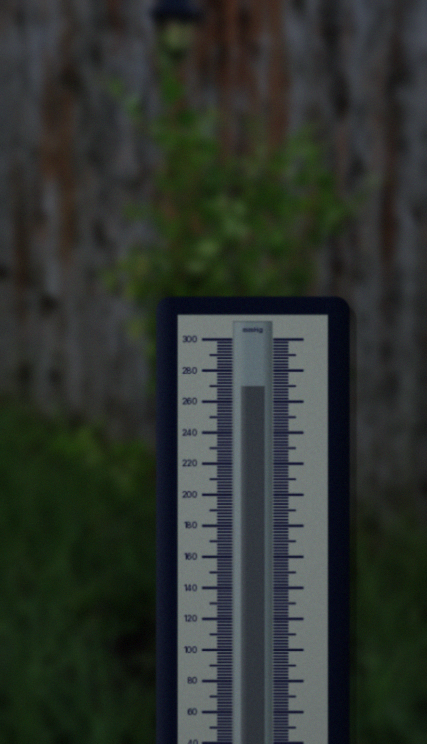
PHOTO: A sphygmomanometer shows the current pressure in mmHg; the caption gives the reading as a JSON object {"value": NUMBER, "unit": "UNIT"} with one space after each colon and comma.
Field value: {"value": 270, "unit": "mmHg"}
